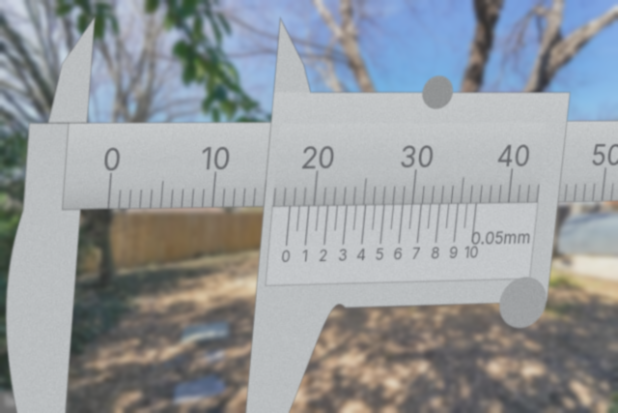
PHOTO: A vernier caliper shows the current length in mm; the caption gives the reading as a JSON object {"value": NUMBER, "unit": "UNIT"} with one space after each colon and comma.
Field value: {"value": 17.6, "unit": "mm"}
